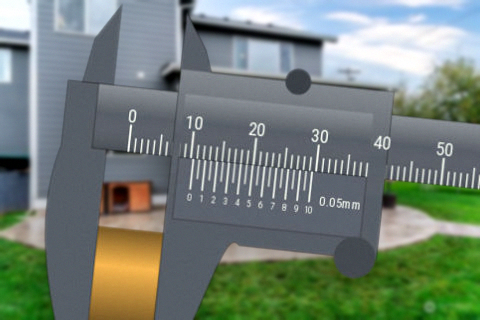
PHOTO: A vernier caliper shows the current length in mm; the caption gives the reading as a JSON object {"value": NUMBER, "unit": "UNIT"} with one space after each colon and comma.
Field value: {"value": 10.4, "unit": "mm"}
